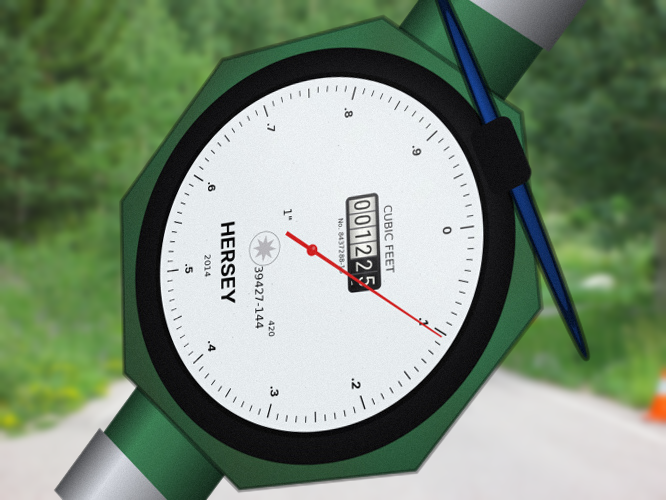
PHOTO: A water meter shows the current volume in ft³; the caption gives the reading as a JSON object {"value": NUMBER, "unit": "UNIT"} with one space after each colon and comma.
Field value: {"value": 1225.10, "unit": "ft³"}
